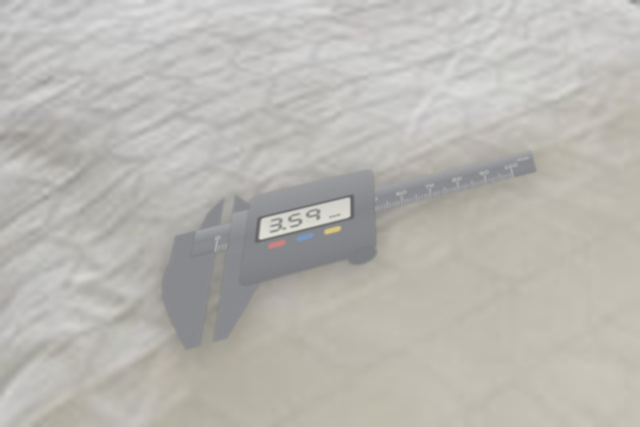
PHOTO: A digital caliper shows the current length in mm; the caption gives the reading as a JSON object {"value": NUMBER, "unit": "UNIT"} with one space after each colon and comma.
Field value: {"value": 3.59, "unit": "mm"}
